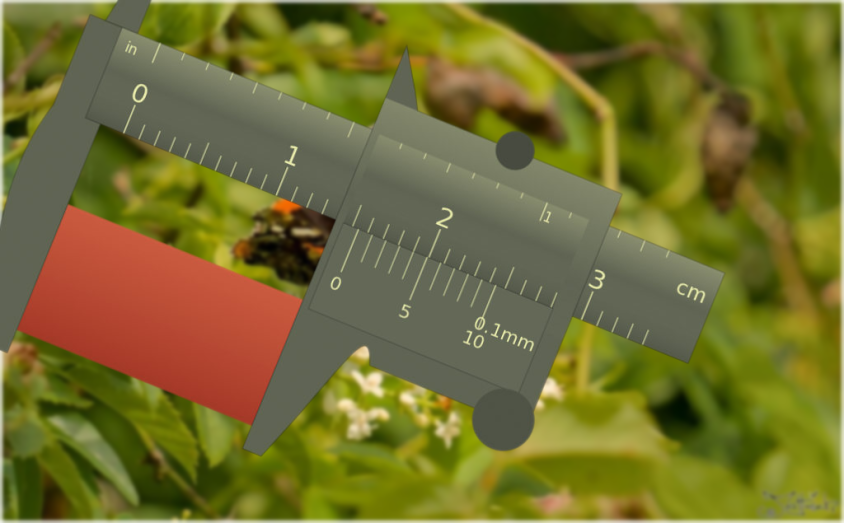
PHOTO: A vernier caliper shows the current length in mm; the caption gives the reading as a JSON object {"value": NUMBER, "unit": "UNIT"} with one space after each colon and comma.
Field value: {"value": 15.4, "unit": "mm"}
